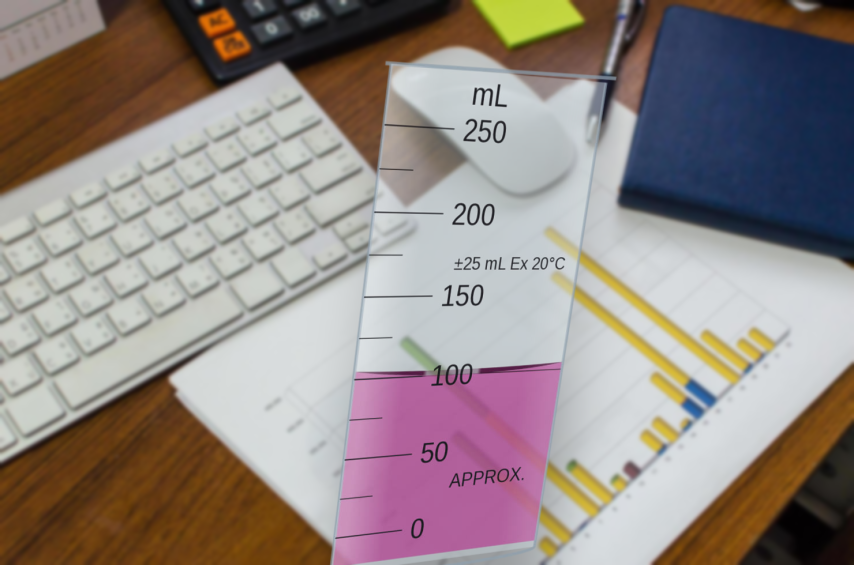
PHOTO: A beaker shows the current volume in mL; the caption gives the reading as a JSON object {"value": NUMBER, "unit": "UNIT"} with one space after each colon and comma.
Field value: {"value": 100, "unit": "mL"}
